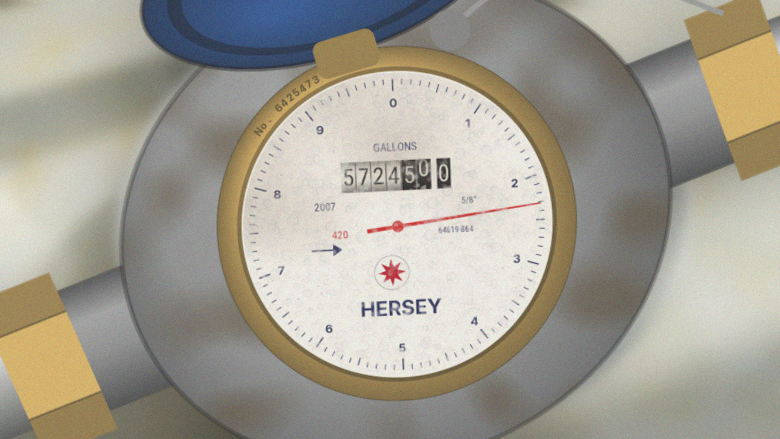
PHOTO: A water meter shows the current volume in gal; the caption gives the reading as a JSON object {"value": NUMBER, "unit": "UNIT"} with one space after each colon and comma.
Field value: {"value": 5724502.3, "unit": "gal"}
